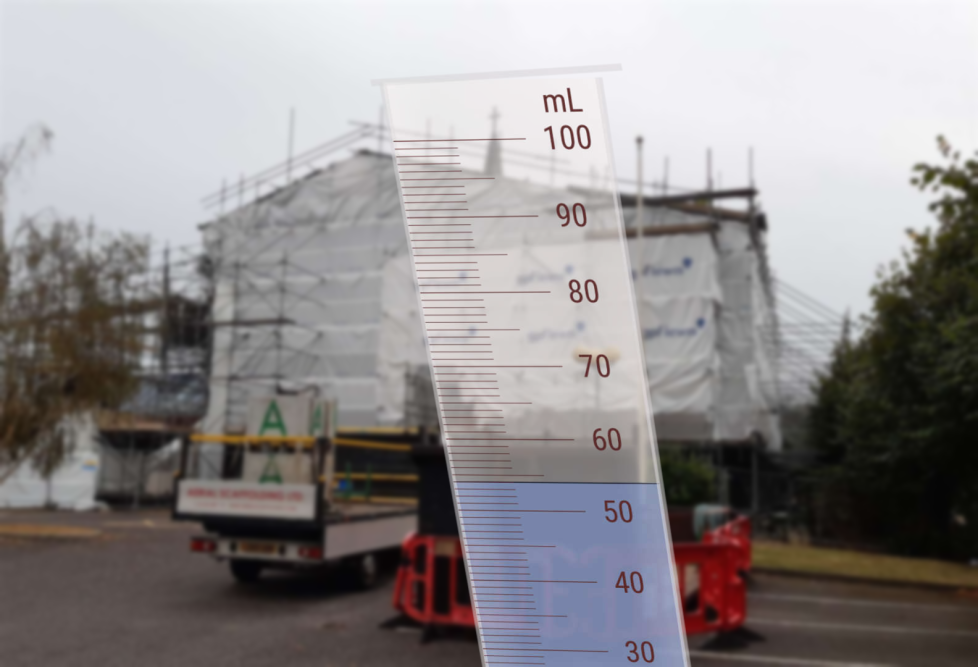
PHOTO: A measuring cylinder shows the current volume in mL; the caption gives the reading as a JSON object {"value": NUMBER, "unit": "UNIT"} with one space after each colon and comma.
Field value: {"value": 54, "unit": "mL"}
